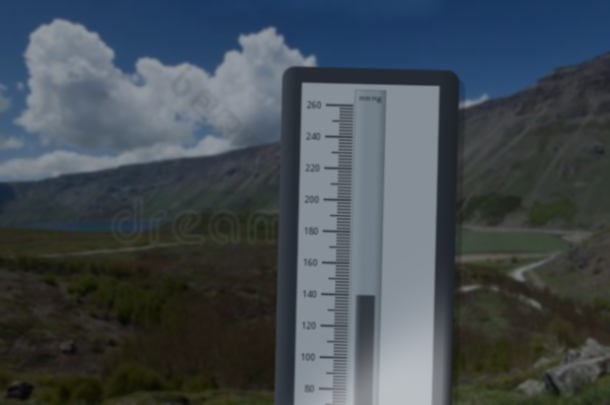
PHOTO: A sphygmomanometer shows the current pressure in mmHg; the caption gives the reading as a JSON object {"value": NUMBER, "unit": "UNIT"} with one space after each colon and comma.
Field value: {"value": 140, "unit": "mmHg"}
